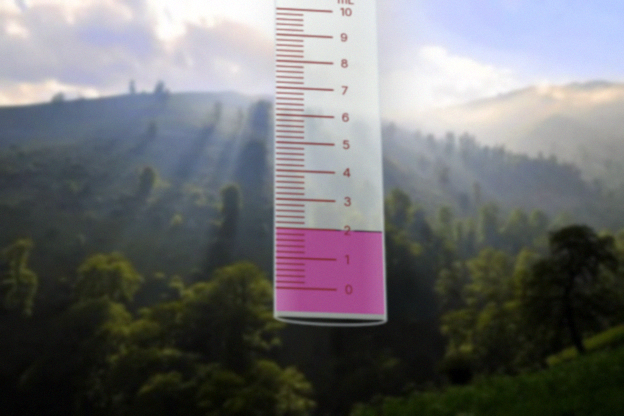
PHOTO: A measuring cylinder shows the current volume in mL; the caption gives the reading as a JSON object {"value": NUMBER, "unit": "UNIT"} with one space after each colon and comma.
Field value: {"value": 2, "unit": "mL"}
